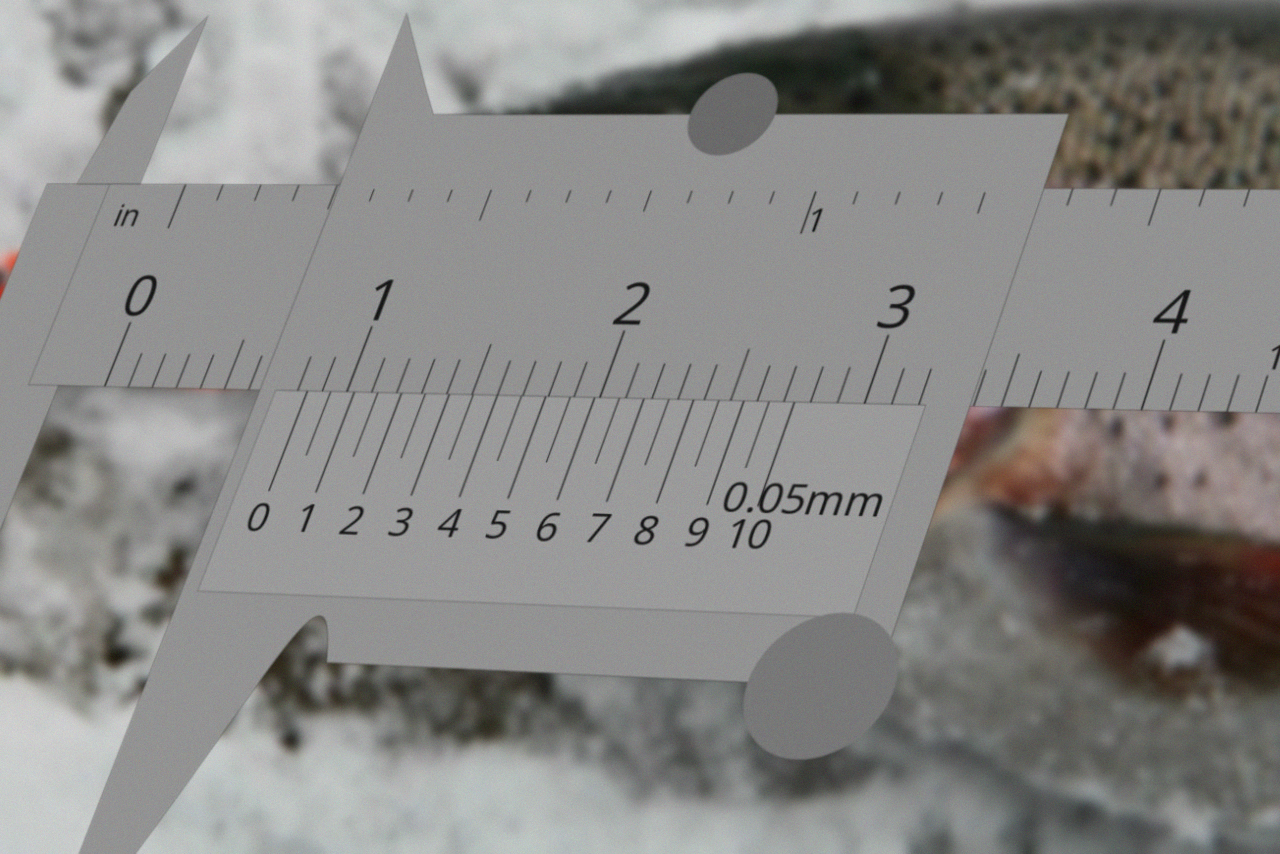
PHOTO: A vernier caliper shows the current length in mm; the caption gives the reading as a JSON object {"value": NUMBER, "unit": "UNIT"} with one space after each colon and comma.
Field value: {"value": 8.4, "unit": "mm"}
